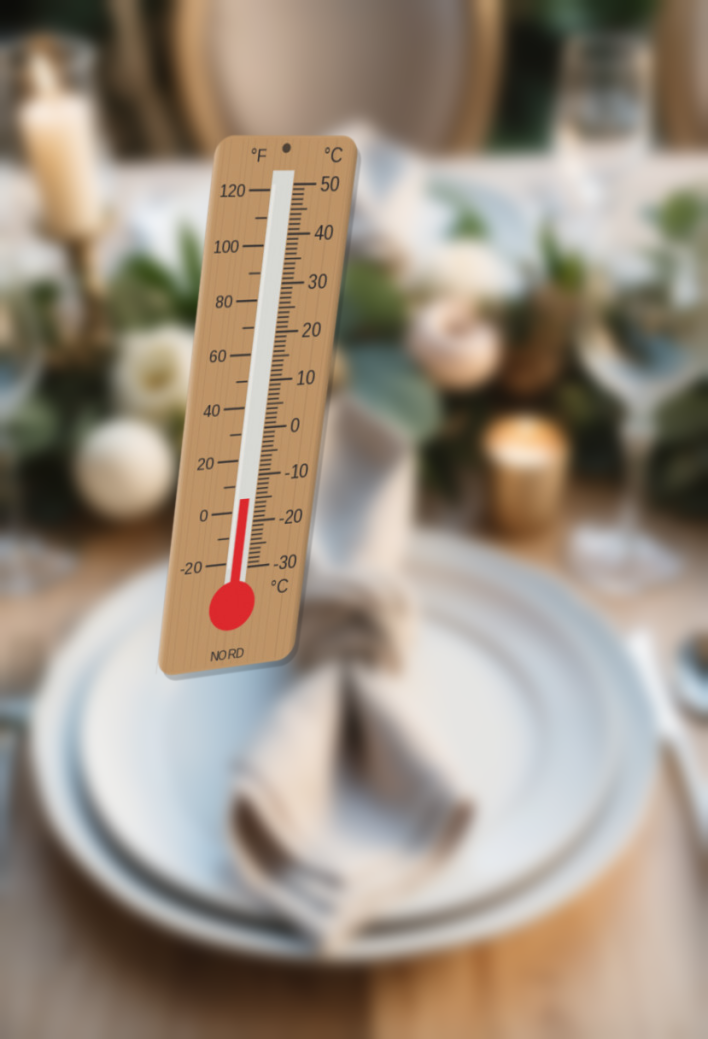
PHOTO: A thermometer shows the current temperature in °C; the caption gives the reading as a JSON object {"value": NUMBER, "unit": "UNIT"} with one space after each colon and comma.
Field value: {"value": -15, "unit": "°C"}
